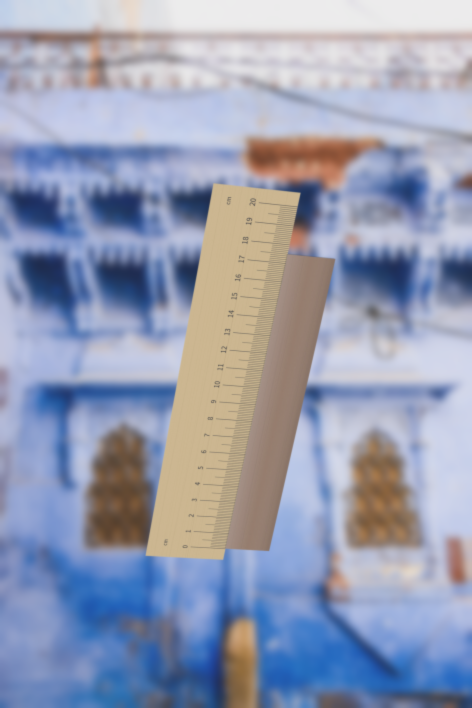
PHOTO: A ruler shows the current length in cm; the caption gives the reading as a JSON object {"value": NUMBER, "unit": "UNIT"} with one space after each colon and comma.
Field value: {"value": 17.5, "unit": "cm"}
